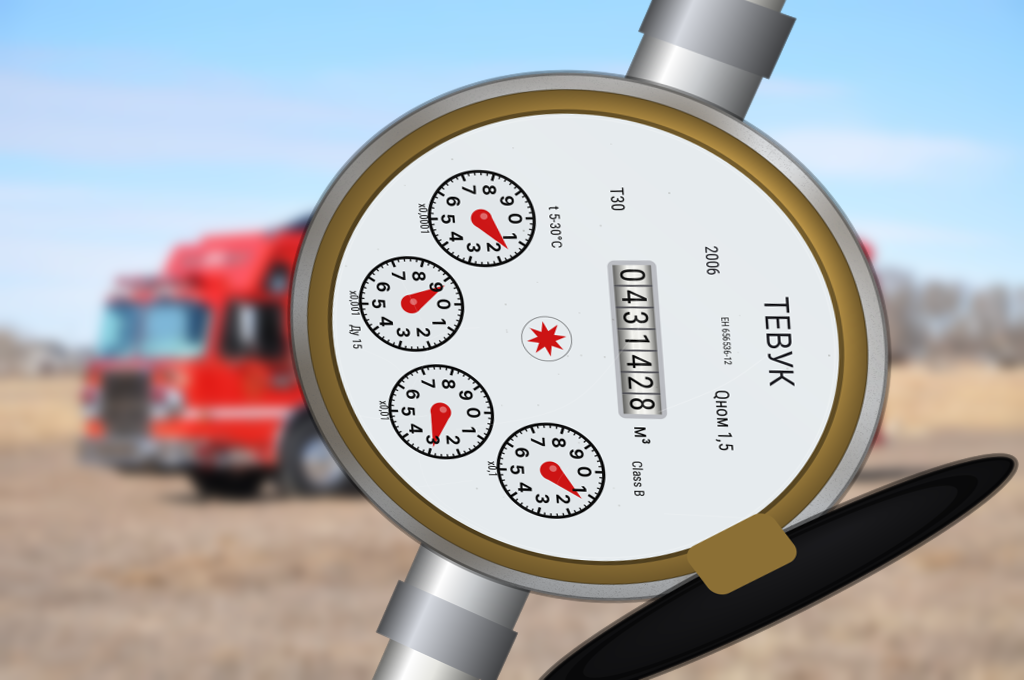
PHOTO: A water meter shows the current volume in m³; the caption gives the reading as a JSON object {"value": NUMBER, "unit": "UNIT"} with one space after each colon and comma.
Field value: {"value": 431428.1291, "unit": "m³"}
